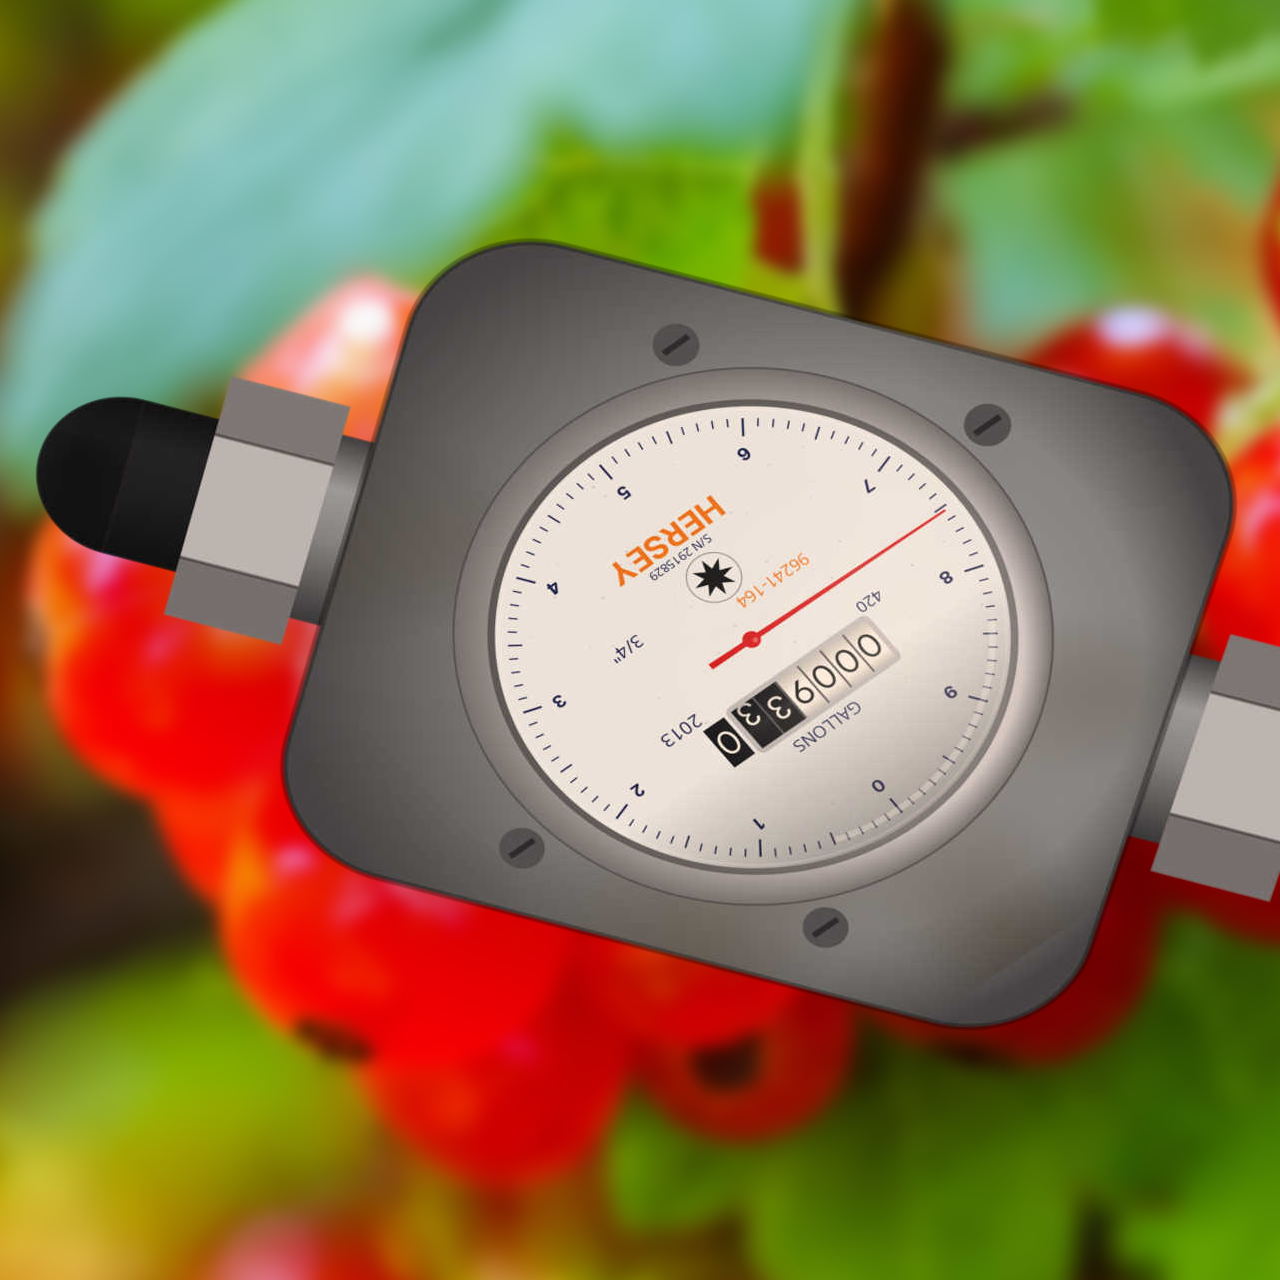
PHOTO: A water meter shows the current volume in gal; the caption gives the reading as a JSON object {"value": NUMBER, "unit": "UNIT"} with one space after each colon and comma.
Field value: {"value": 9327.5, "unit": "gal"}
